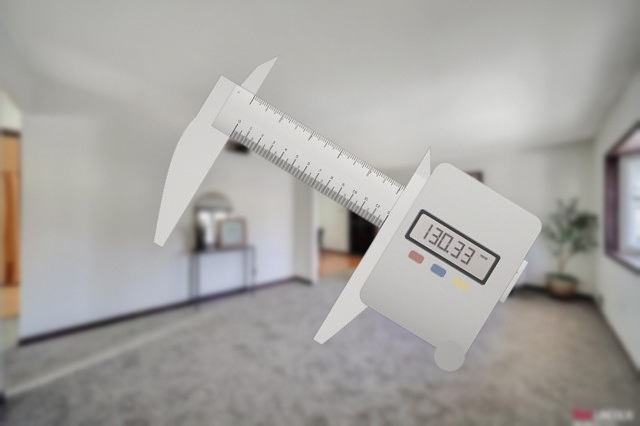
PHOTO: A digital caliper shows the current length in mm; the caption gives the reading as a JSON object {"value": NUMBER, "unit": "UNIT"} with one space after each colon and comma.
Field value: {"value": 130.33, "unit": "mm"}
